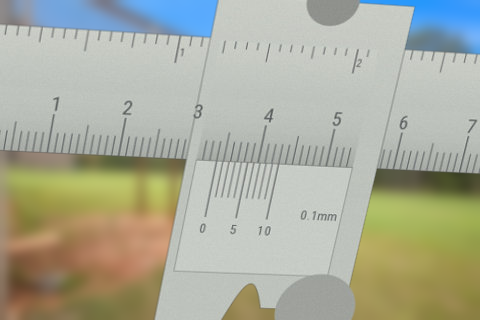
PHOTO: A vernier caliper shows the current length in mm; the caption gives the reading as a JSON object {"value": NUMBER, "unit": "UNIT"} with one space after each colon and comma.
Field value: {"value": 34.0, "unit": "mm"}
